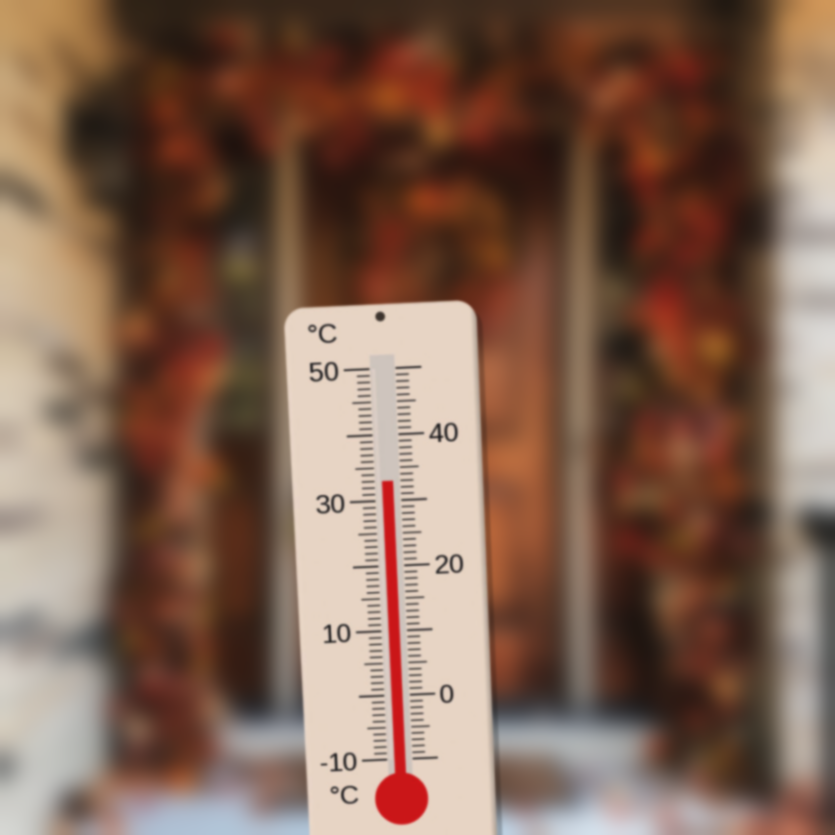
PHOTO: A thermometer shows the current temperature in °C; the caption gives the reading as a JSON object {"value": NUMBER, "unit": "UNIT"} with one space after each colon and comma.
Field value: {"value": 33, "unit": "°C"}
